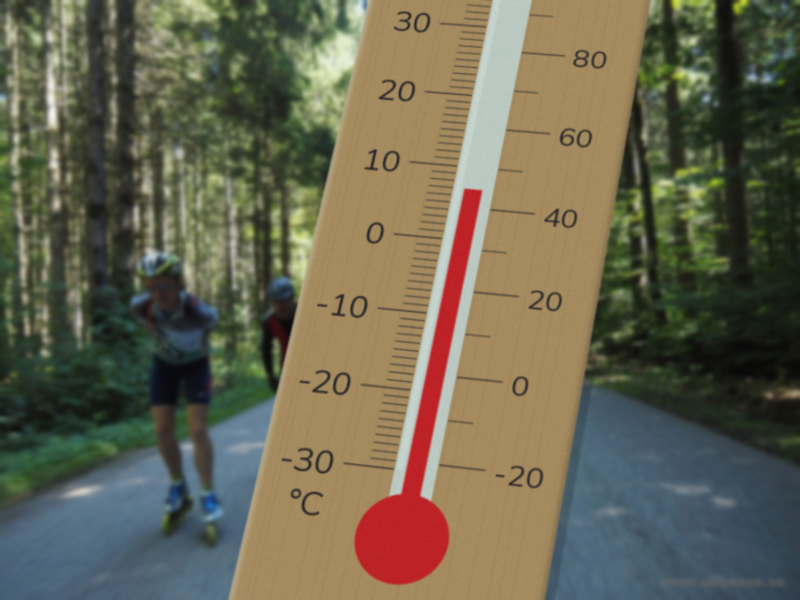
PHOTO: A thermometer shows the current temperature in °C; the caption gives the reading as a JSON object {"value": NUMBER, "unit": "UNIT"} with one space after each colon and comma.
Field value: {"value": 7, "unit": "°C"}
